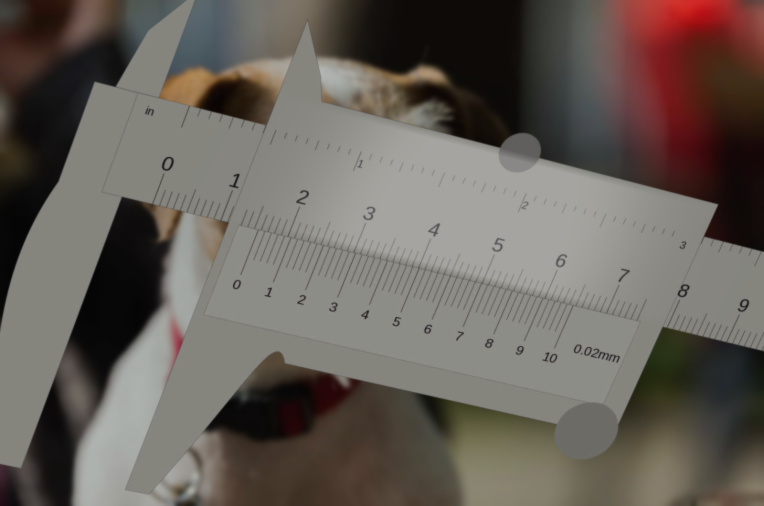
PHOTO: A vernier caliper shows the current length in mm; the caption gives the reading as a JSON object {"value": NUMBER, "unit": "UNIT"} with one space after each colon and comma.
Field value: {"value": 15.6, "unit": "mm"}
